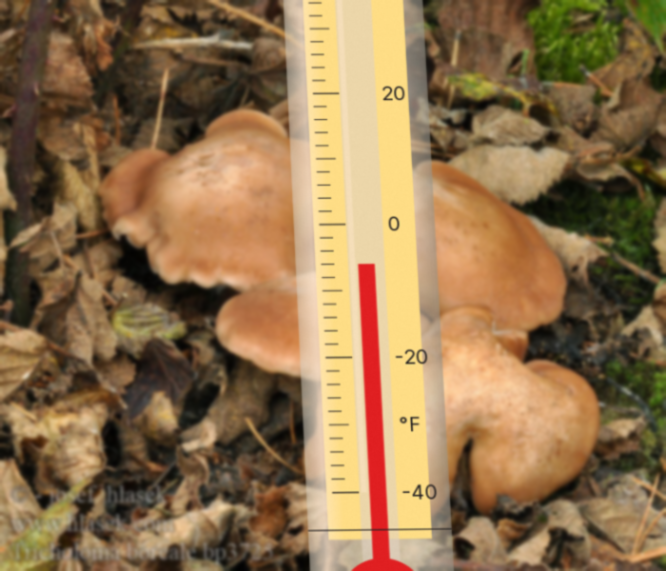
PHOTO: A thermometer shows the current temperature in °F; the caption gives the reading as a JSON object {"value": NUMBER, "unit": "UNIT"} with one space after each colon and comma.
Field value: {"value": -6, "unit": "°F"}
